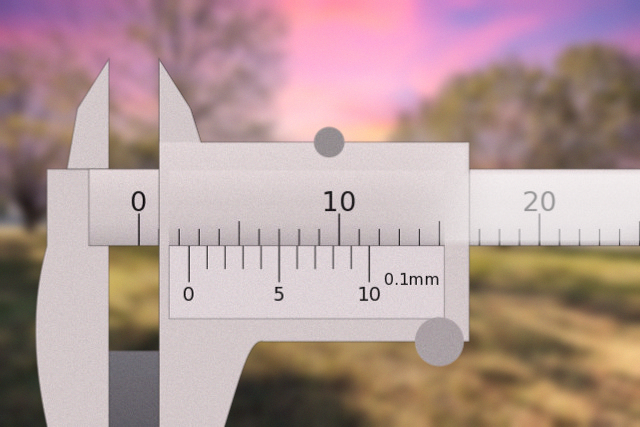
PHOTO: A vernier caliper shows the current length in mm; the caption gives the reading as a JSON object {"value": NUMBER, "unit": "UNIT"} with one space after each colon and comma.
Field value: {"value": 2.5, "unit": "mm"}
